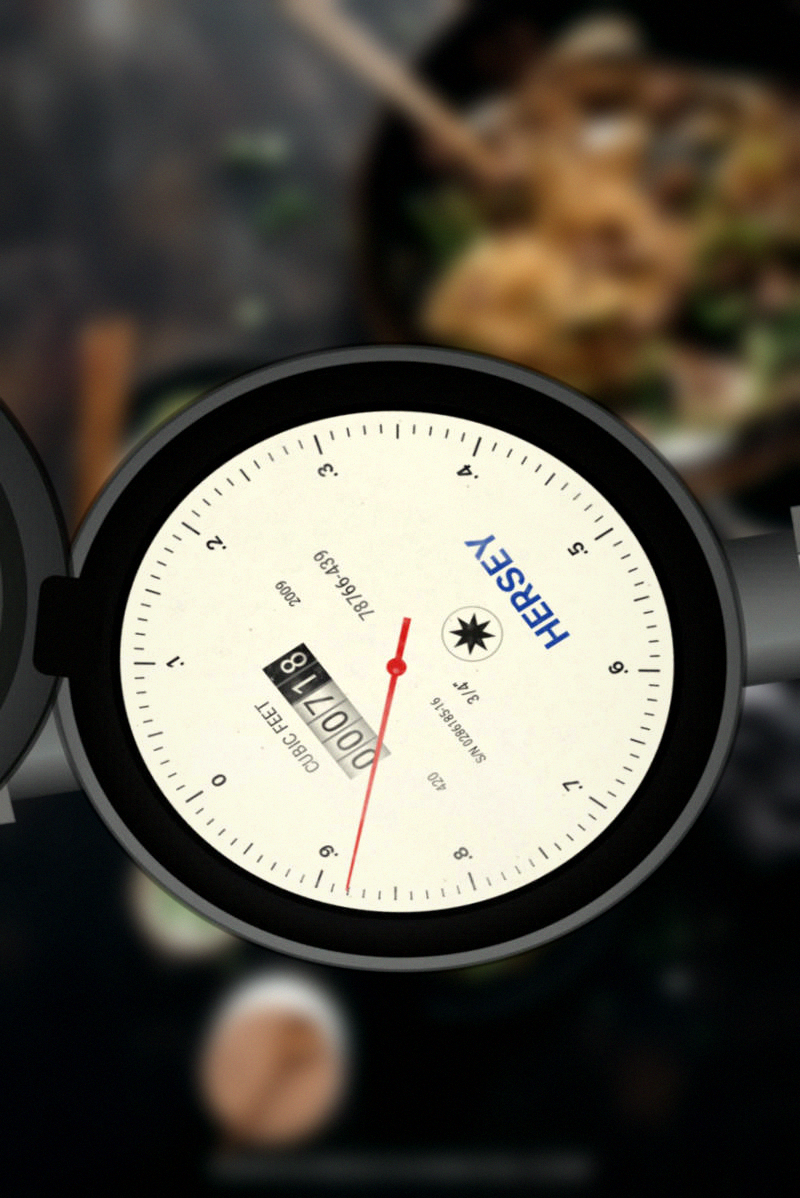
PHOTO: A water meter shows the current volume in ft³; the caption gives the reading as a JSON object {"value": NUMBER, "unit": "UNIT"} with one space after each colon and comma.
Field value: {"value": 717.88, "unit": "ft³"}
